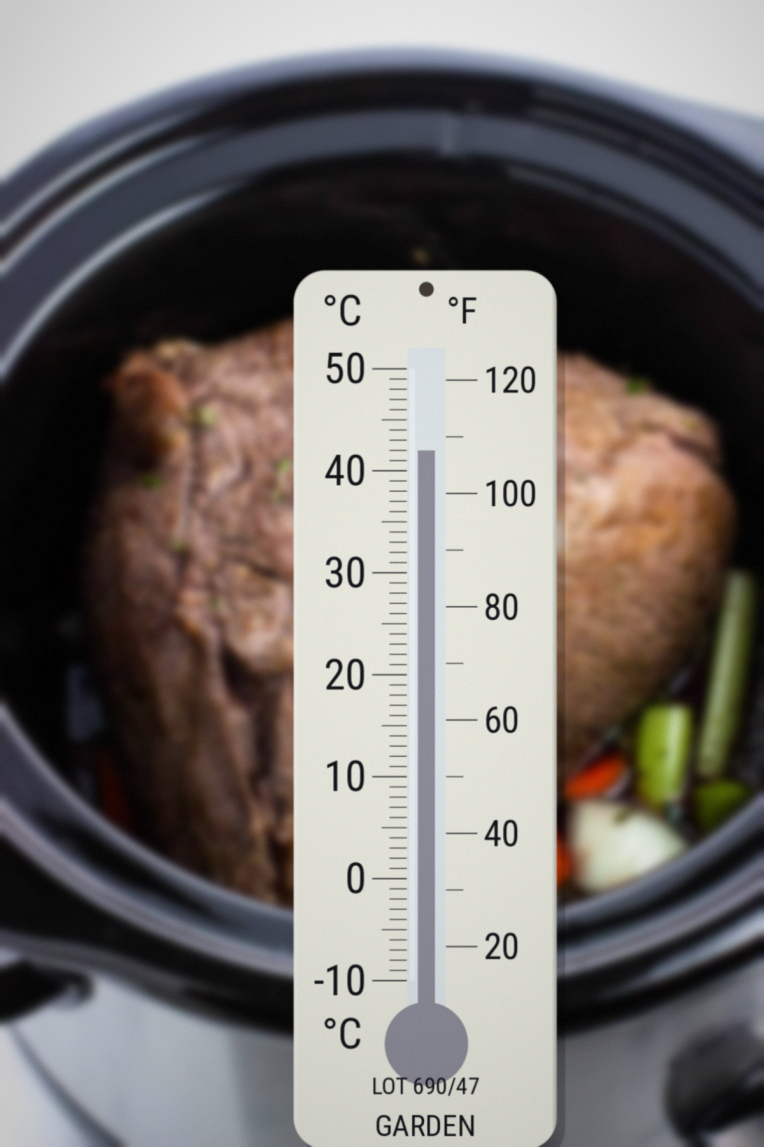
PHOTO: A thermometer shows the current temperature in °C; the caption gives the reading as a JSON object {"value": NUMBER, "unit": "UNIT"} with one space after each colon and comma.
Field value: {"value": 42, "unit": "°C"}
